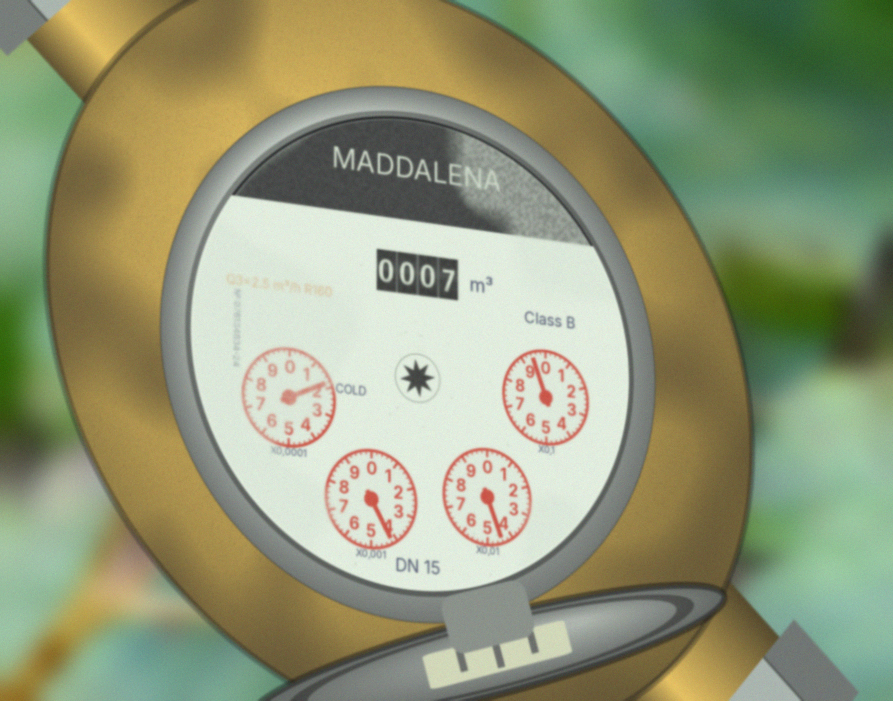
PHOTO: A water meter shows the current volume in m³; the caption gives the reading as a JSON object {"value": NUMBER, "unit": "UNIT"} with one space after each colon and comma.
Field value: {"value": 6.9441, "unit": "m³"}
